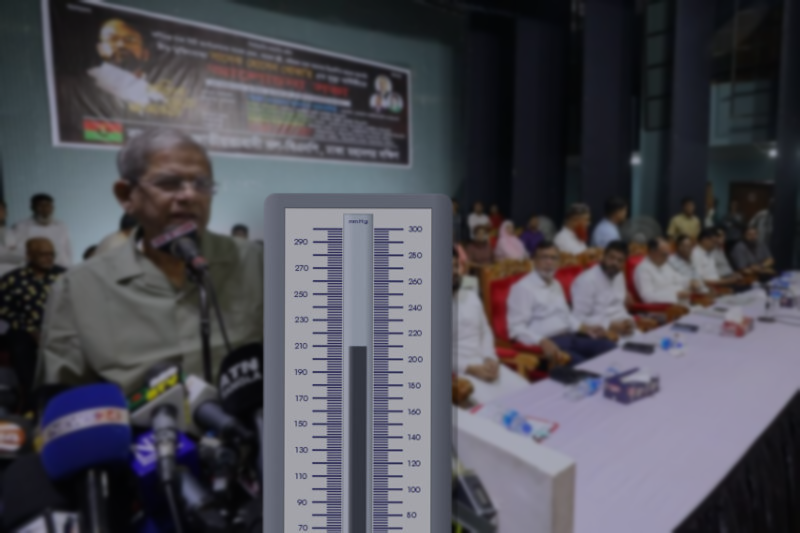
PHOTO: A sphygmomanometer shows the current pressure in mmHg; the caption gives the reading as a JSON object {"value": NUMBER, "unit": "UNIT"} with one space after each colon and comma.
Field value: {"value": 210, "unit": "mmHg"}
